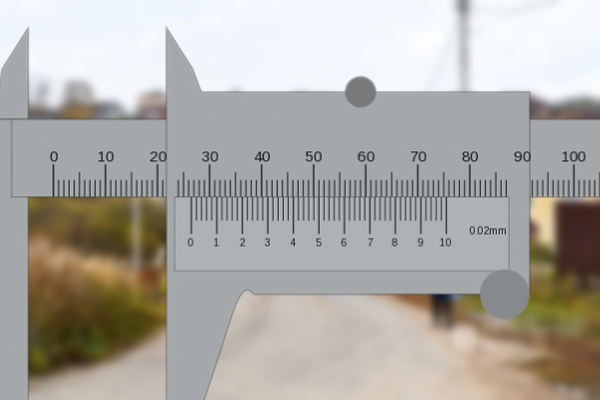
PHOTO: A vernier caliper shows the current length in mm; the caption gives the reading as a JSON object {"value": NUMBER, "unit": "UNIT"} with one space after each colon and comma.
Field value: {"value": 26.5, "unit": "mm"}
